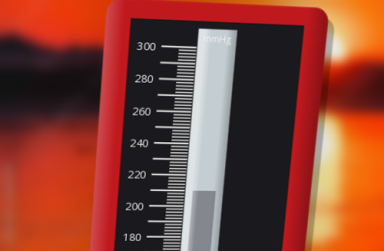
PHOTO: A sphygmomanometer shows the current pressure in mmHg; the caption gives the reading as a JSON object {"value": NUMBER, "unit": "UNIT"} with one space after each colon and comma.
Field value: {"value": 210, "unit": "mmHg"}
